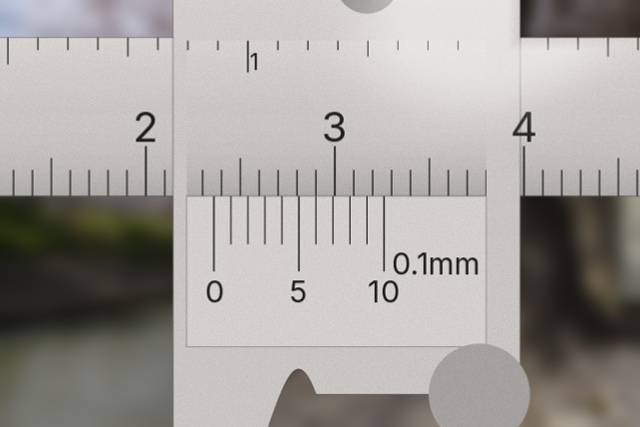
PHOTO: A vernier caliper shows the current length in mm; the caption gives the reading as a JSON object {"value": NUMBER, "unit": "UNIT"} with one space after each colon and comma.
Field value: {"value": 23.6, "unit": "mm"}
